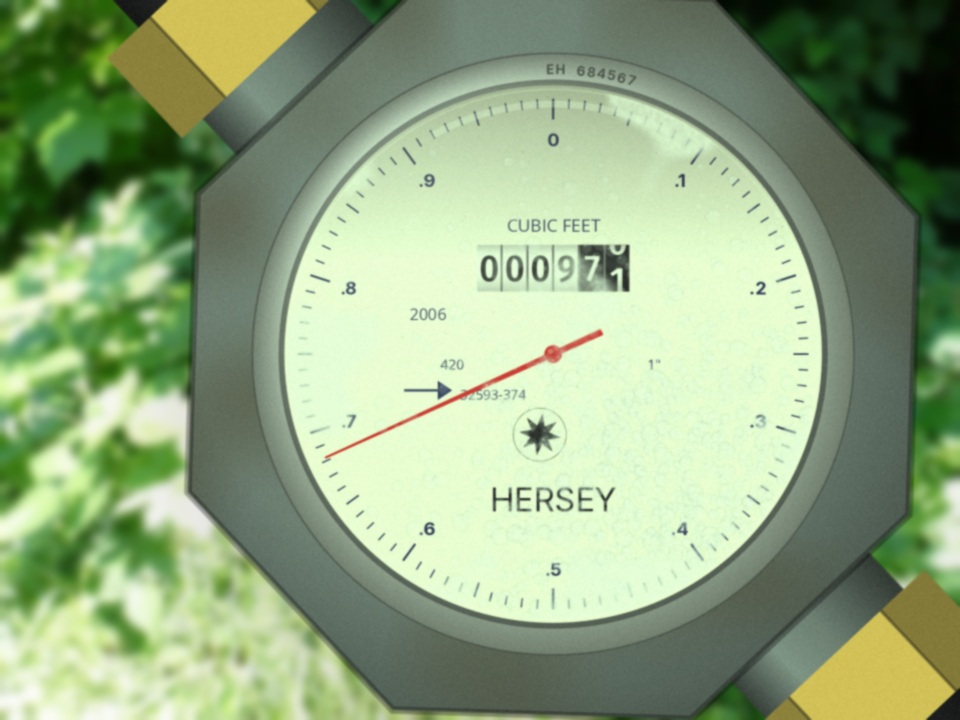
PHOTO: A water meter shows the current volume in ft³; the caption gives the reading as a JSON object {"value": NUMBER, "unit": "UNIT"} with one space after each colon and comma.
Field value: {"value": 970.68, "unit": "ft³"}
